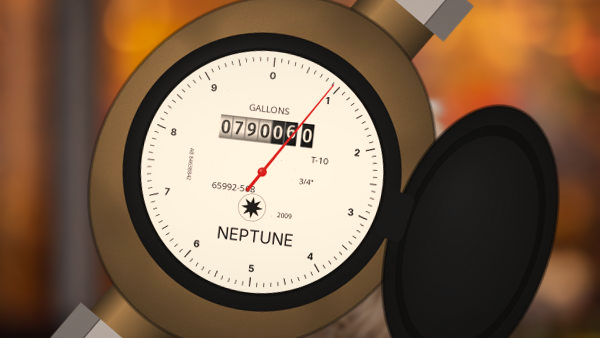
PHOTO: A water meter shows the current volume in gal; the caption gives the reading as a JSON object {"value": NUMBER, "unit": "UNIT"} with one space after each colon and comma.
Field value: {"value": 790060.9, "unit": "gal"}
